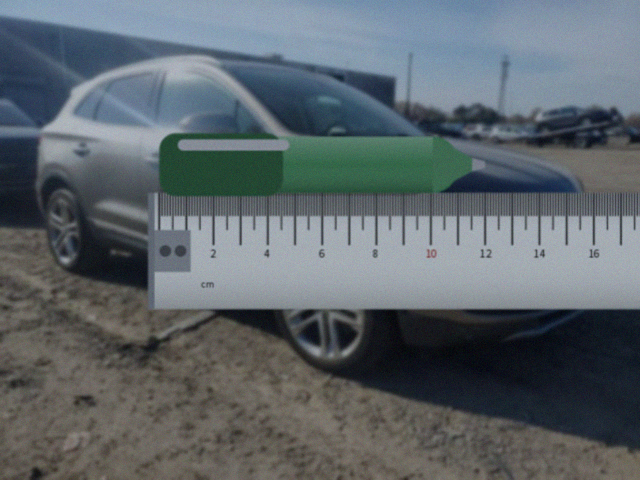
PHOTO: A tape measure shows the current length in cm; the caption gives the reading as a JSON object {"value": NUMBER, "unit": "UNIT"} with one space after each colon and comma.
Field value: {"value": 12, "unit": "cm"}
